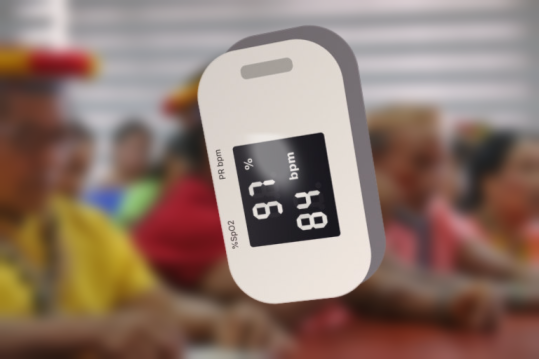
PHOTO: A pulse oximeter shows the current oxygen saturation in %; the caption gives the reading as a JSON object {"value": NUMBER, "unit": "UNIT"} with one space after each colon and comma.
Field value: {"value": 97, "unit": "%"}
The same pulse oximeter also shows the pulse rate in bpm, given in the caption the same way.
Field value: {"value": 84, "unit": "bpm"}
